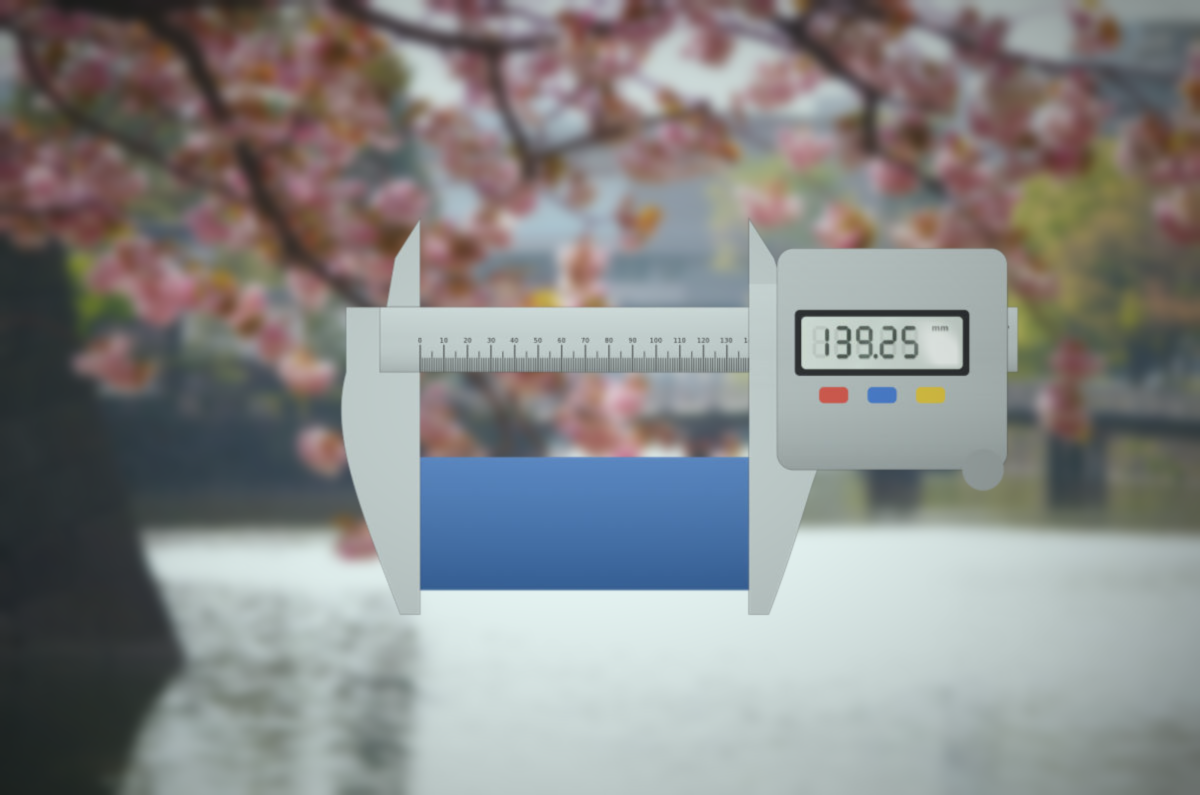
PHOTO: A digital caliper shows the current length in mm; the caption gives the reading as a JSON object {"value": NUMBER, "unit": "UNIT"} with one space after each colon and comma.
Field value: {"value": 139.25, "unit": "mm"}
